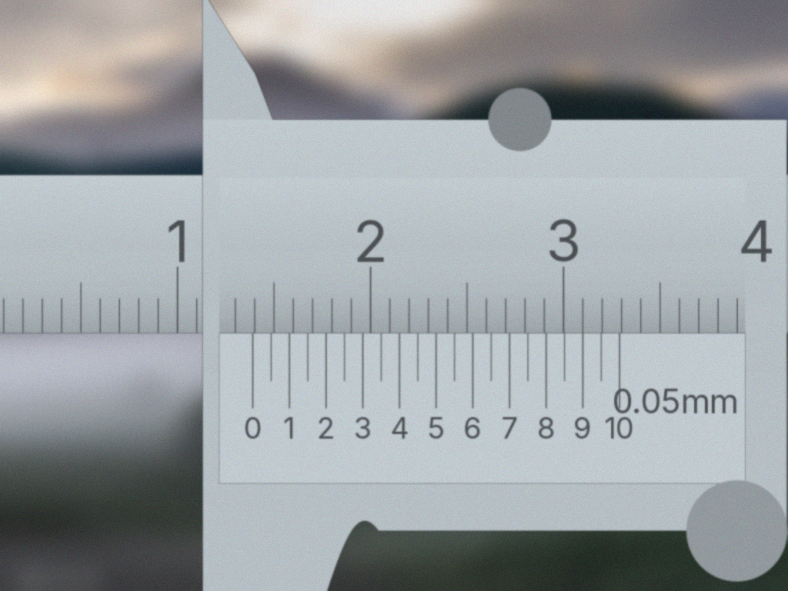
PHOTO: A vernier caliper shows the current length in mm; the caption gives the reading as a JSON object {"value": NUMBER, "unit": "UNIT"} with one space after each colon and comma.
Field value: {"value": 13.9, "unit": "mm"}
